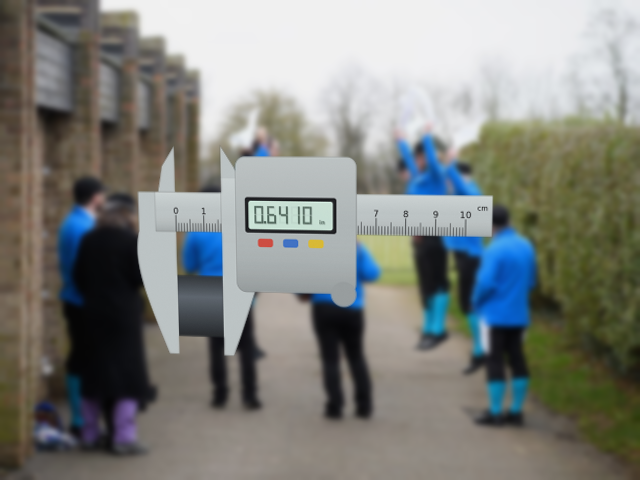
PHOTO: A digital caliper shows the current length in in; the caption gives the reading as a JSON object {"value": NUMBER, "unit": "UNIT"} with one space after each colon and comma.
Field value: {"value": 0.6410, "unit": "in"}
